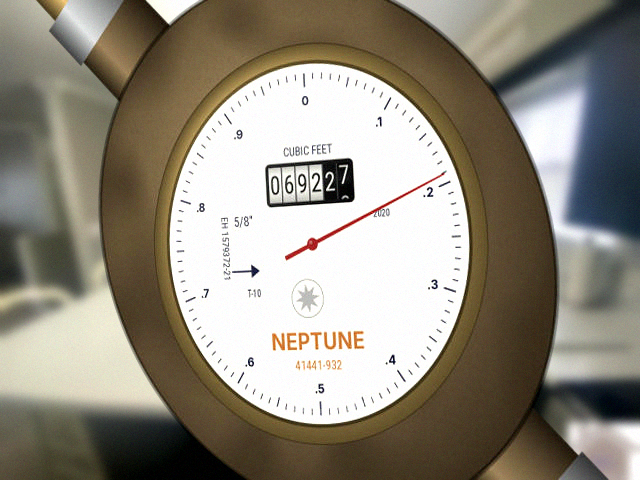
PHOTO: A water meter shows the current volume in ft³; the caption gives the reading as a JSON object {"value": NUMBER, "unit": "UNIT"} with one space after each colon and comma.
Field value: {"value": 69227.19, "unit": "ft³"}
